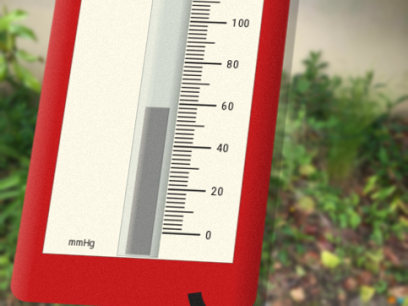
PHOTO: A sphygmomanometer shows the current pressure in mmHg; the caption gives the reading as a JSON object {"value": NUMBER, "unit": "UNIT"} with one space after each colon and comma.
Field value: {"value": 58, "unit": "mmHg"}
